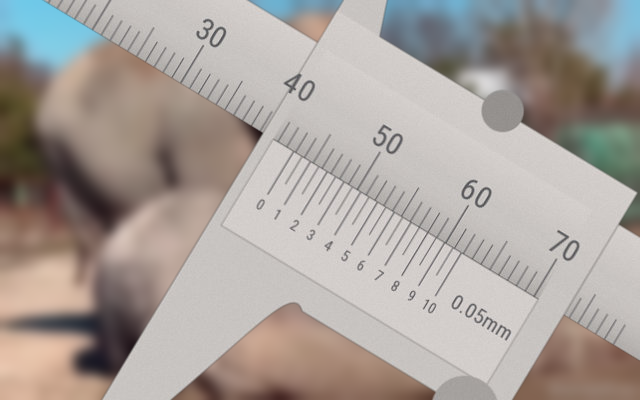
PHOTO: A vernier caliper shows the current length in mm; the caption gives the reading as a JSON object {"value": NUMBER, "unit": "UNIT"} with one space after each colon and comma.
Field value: {"value": 42.8, "unit": "mm"}
